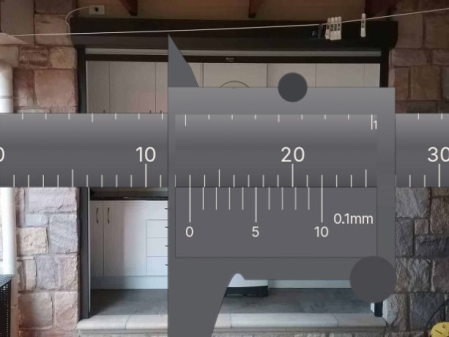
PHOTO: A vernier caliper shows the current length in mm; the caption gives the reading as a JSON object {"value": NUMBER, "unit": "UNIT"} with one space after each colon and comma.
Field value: {"value": 13.0, "unit": "mm"}
